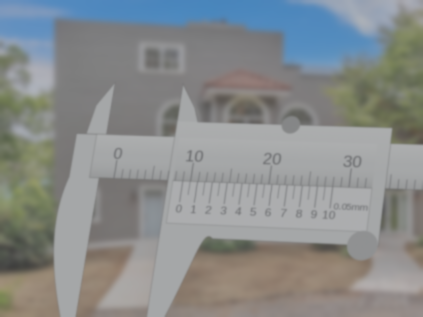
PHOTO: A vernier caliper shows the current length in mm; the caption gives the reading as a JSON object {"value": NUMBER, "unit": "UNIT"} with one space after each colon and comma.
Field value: {"value": 9.0, "unit": "mm"}
